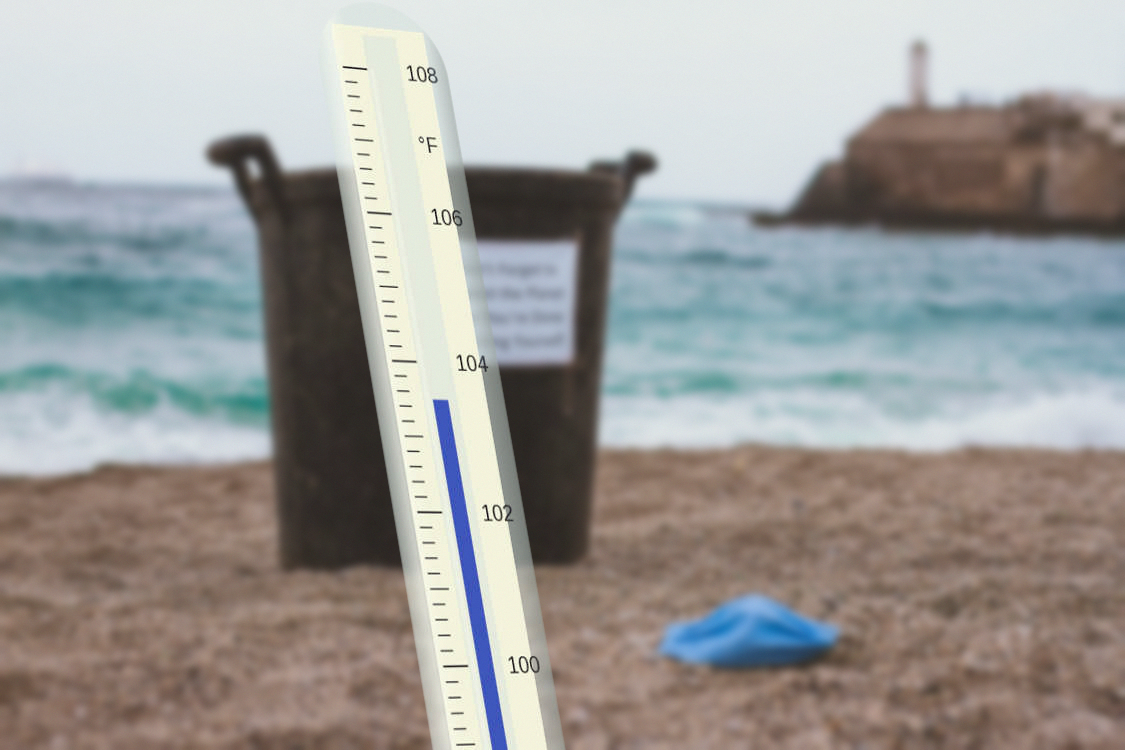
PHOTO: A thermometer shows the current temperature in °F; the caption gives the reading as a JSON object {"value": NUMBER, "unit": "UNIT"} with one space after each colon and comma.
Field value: {"value": 103.5, "unit": "°F"}
